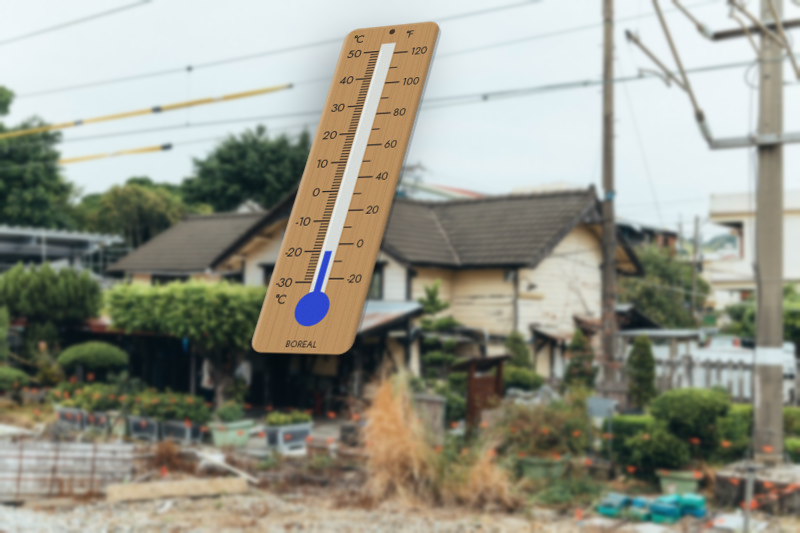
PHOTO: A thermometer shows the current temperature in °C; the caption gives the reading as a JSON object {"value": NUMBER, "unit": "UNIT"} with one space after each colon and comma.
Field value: {"value": -20, "unit": "°C"}
